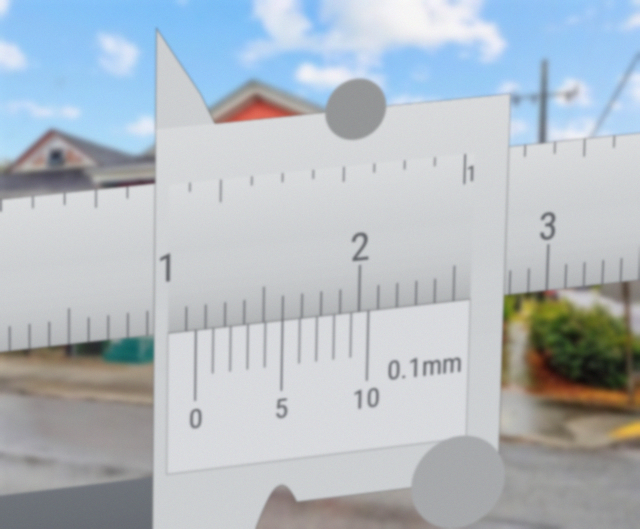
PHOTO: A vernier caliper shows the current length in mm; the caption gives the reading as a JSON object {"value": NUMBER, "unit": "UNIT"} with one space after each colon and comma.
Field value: {"value": 11.5, "unit": "mm"}
